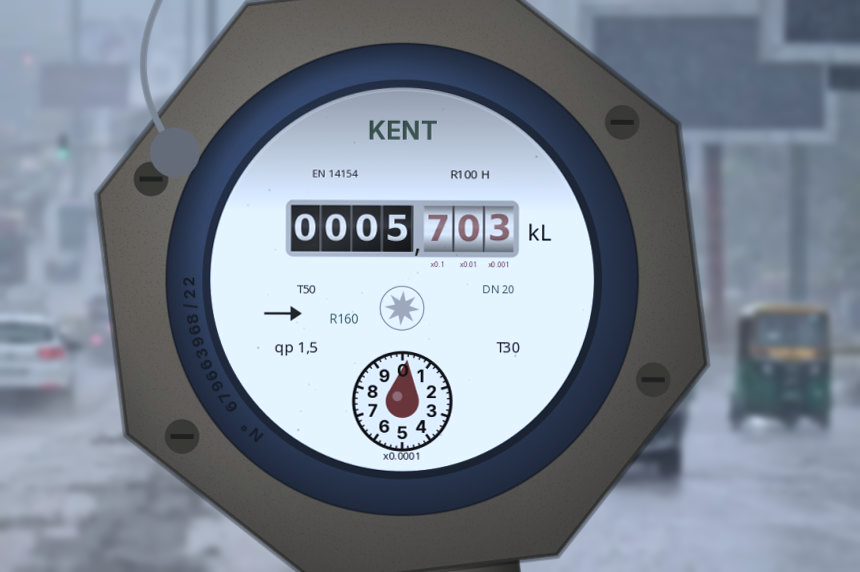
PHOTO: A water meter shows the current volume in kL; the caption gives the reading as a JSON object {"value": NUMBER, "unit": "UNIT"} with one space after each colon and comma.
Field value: {"value": 5.7030, "unit": "kL"}
